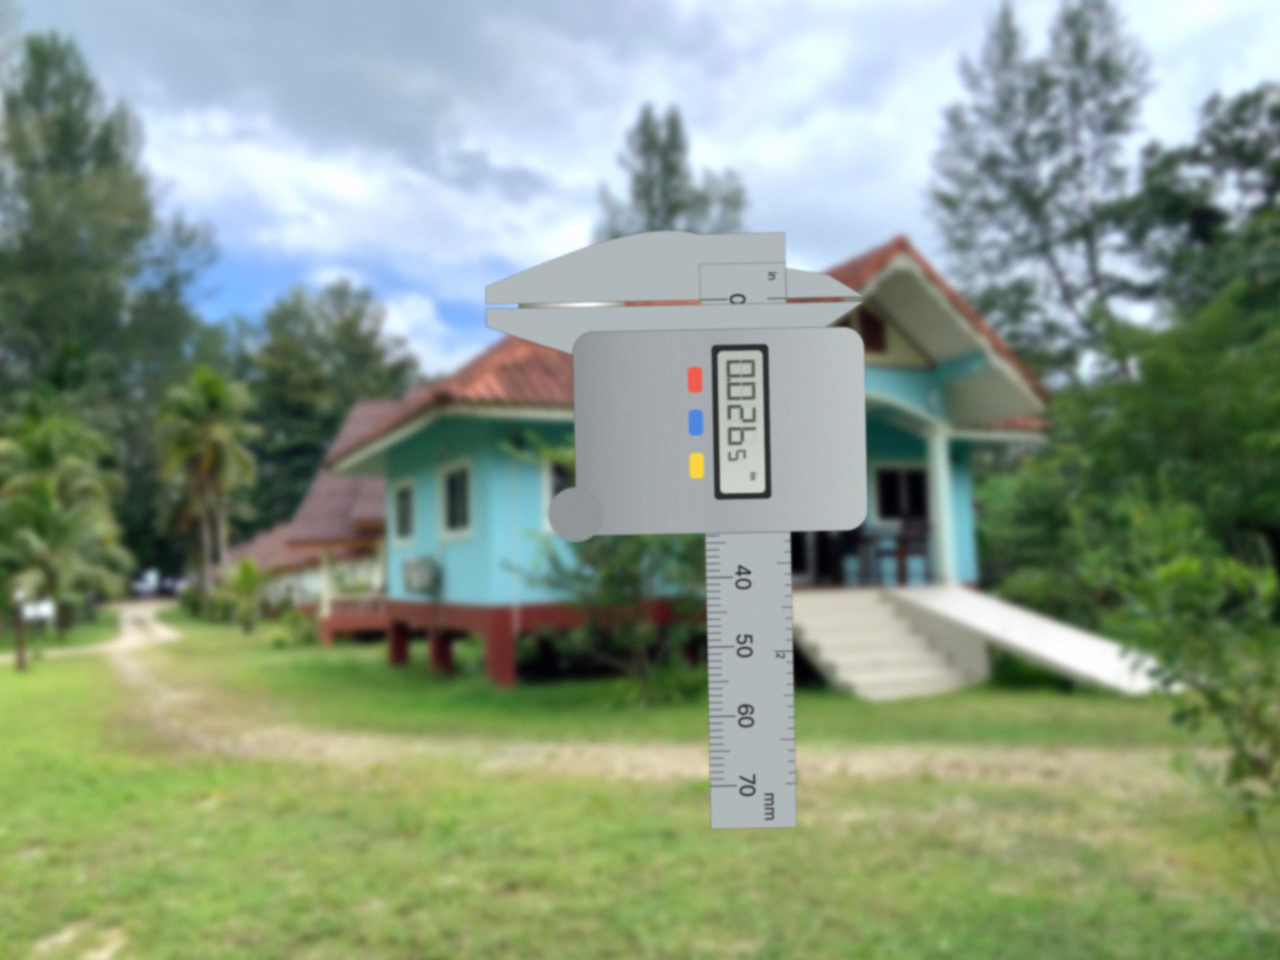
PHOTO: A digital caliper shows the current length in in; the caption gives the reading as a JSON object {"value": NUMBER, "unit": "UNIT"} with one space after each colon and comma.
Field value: {"value": 0.0265, "unit": "in"}
